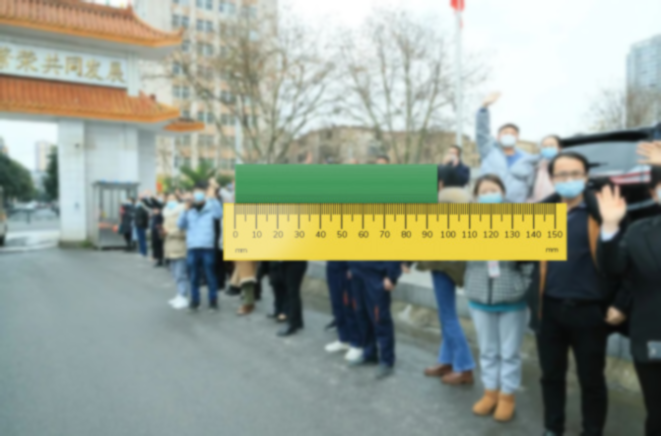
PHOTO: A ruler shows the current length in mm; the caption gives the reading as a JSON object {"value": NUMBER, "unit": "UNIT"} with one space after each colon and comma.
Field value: {"value": 95, "unit": "mm"}
